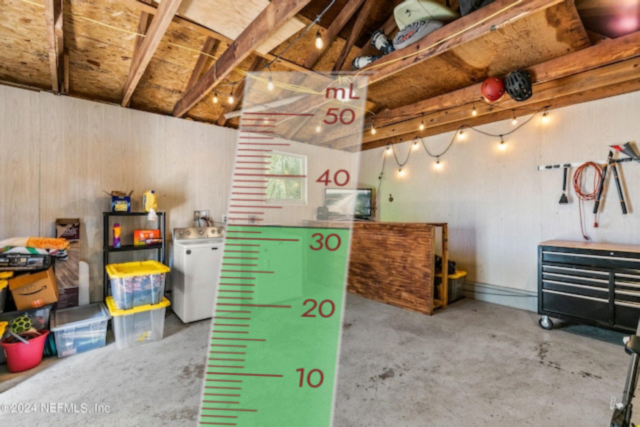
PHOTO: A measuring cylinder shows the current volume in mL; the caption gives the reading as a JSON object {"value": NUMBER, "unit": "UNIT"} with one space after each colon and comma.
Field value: {"value": 32, "unit": "mL"}
